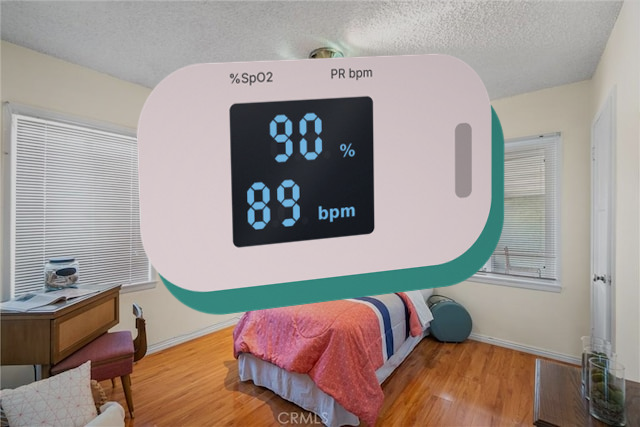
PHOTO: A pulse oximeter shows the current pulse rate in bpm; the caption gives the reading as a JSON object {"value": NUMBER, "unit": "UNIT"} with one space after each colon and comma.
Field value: {"value": 89, "unit": "bpm"}
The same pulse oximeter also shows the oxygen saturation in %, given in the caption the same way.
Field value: {"value": 90, "unit": "%"}
